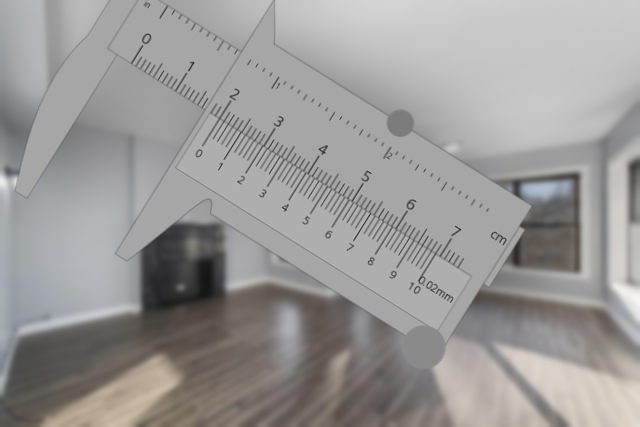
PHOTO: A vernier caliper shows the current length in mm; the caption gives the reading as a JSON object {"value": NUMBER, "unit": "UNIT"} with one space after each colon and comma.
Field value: {"value": 20.0, "unit": "mm"}
